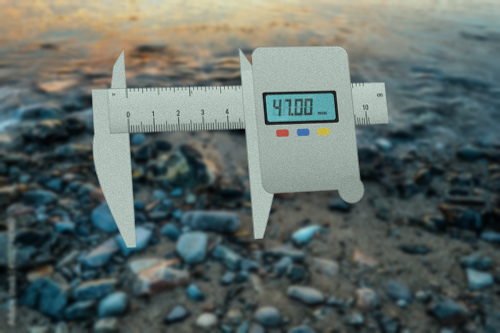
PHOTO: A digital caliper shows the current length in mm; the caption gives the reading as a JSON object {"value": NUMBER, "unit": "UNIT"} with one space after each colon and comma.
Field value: {"value": 47.00, "unit": "mm"}
